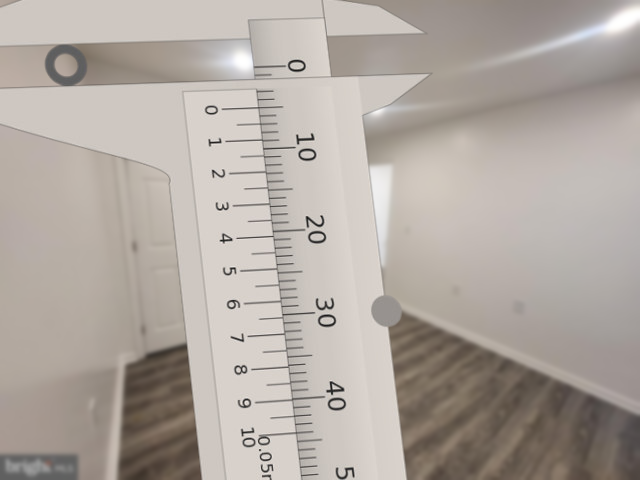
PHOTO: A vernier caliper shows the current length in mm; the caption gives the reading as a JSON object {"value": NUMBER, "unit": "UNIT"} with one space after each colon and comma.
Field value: {"value": 5.0, "unit": "mm"}
